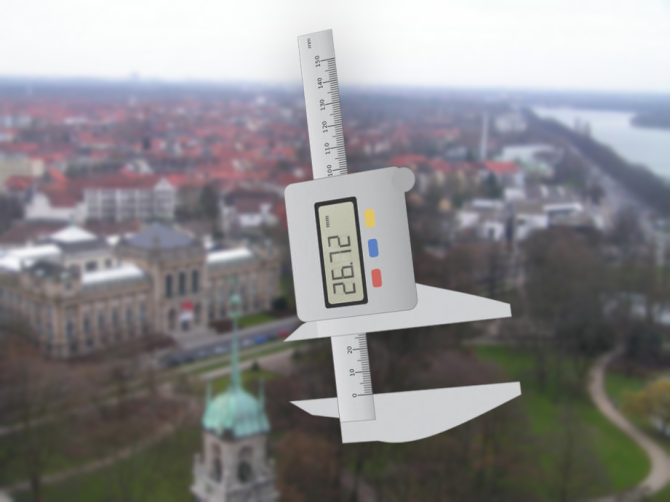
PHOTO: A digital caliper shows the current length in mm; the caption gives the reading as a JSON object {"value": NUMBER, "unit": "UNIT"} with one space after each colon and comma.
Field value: {"value": 26.72, "unit": "mm"}
